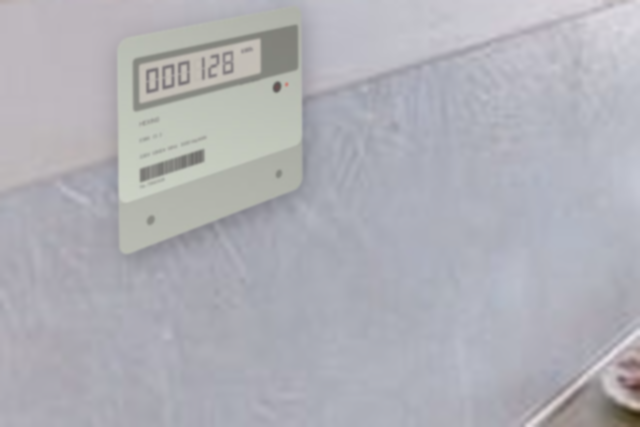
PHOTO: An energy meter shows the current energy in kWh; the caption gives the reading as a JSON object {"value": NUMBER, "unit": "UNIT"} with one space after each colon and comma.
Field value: {"value": 128, "unit": "kWh"}
